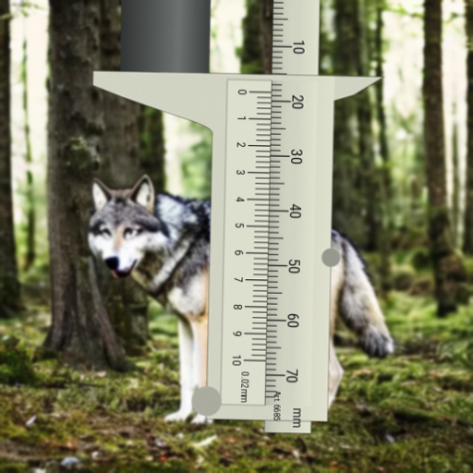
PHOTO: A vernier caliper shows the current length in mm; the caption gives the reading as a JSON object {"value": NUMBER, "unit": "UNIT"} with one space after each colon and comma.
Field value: {"value": 18.4, "unit": "mm"}
